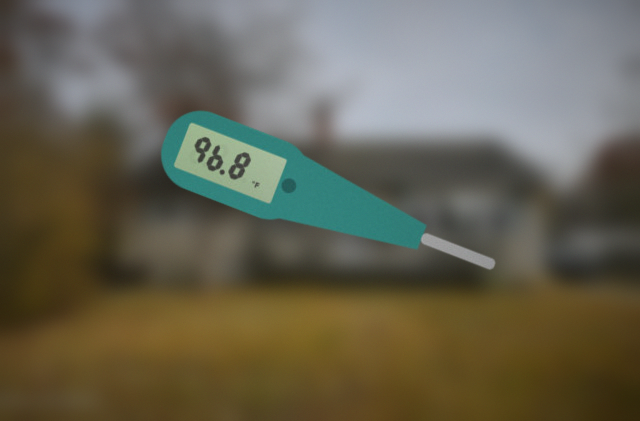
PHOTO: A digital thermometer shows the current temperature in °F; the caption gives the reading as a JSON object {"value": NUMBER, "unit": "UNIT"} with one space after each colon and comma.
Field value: {"value": 96.8, "unit": "°F"}
